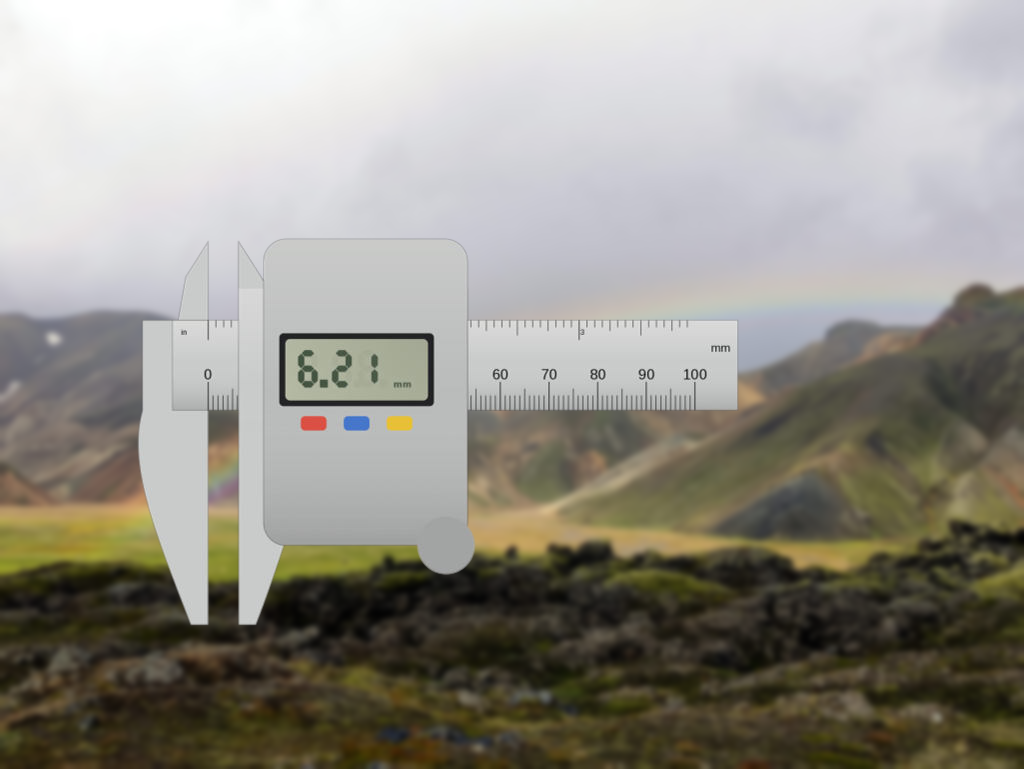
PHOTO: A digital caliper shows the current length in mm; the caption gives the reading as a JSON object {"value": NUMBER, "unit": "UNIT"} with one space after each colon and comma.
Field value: {"value": 6.21, "unit": "mm"}
